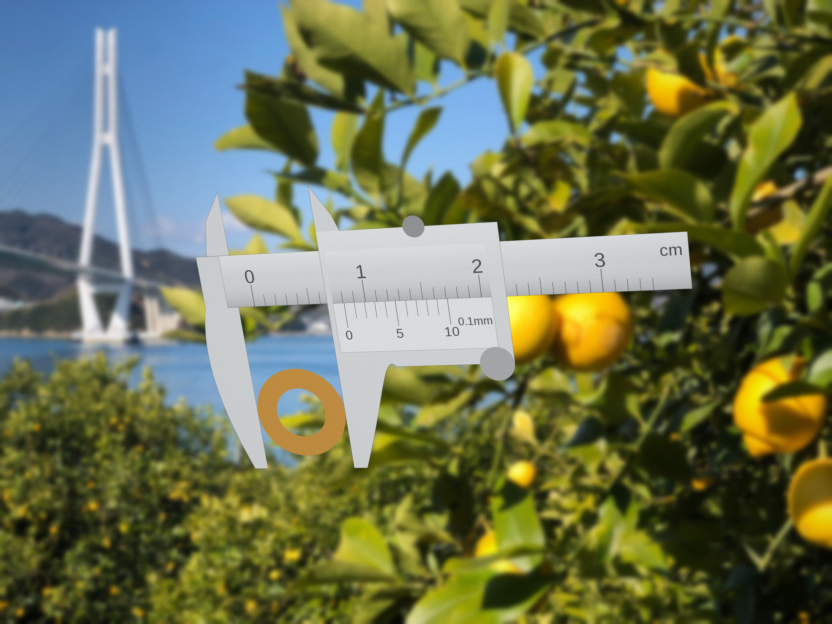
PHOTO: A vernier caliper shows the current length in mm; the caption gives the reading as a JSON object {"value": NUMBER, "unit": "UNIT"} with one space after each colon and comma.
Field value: {"value": 8.1, "unit": "mm"}
